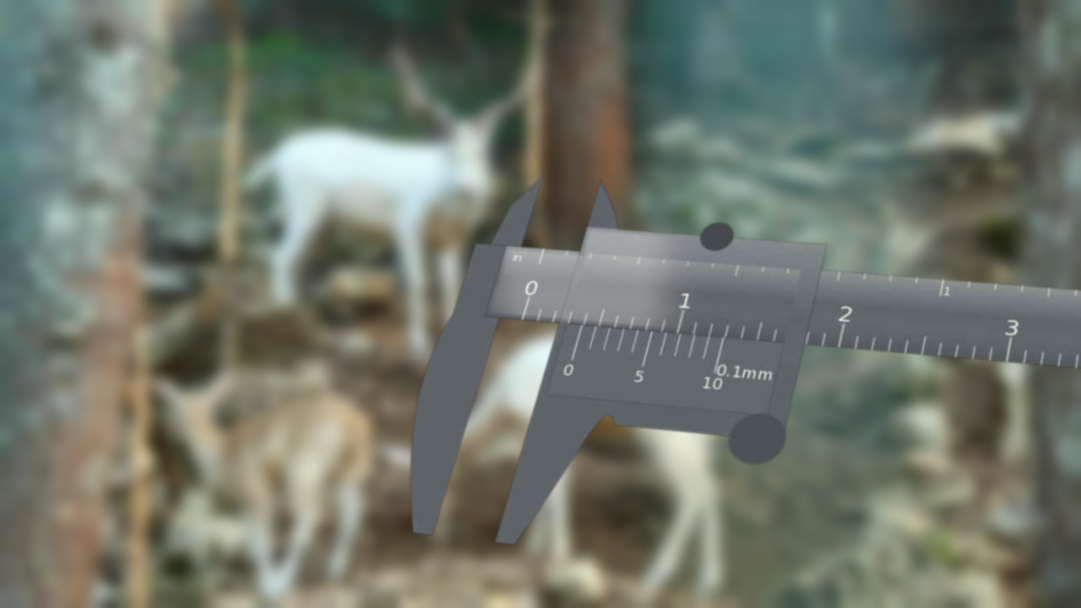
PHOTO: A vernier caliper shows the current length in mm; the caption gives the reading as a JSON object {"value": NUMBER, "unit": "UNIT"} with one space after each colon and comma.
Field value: {"value": 3.9, "unit": "mm"}
